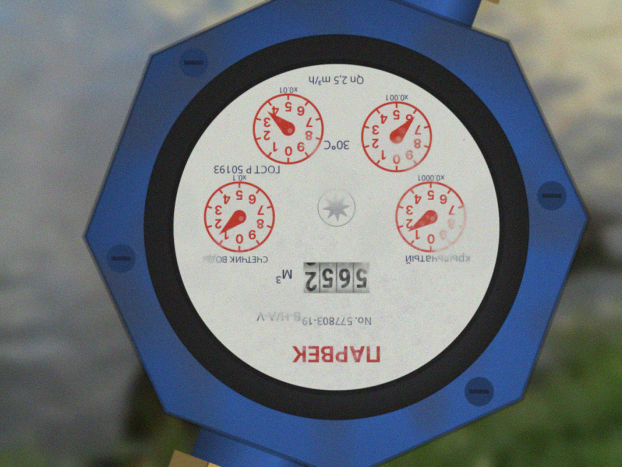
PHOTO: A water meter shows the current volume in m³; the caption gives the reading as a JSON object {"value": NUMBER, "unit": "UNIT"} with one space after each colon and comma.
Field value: {"value": 5652.1361, "unit": "m³"}
